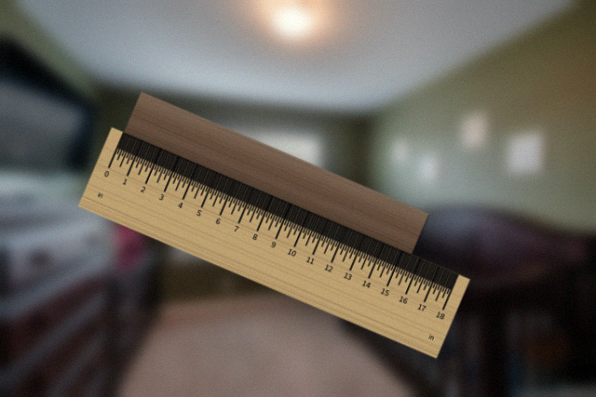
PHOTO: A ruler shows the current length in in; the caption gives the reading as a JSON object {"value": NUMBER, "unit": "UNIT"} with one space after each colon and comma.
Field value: {"value": 15.5, "unit": "in"}
